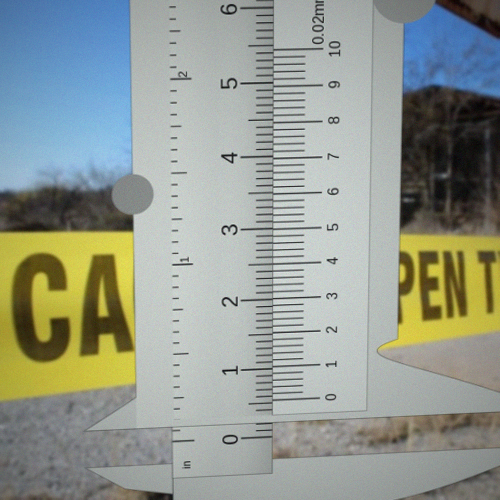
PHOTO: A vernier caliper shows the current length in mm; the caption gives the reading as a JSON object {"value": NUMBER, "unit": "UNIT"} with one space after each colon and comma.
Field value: {"value": 5.4, "unit": "mm"}
